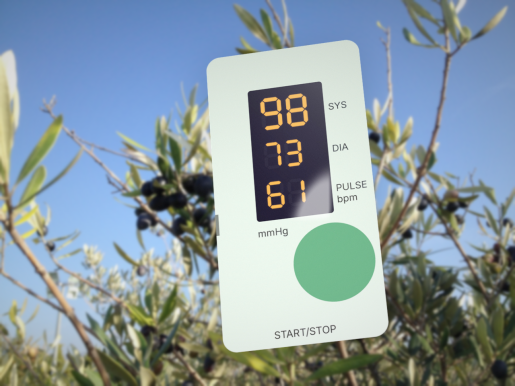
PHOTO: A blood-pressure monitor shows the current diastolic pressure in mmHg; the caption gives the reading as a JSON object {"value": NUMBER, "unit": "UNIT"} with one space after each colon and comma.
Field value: {"value": 73, "unit": "mmHg"}
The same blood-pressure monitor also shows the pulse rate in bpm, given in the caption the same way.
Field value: {"value": 61, "unit": "bpm"}
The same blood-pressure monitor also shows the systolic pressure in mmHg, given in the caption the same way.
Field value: {"value": 98, "unit": "mmHg"}
